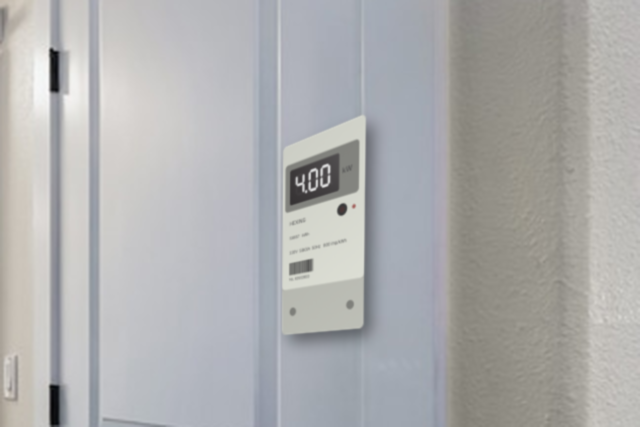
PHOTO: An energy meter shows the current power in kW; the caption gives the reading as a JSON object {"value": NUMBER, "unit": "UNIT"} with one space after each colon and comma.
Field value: {"value": 4.00, "unit": "kW"}
